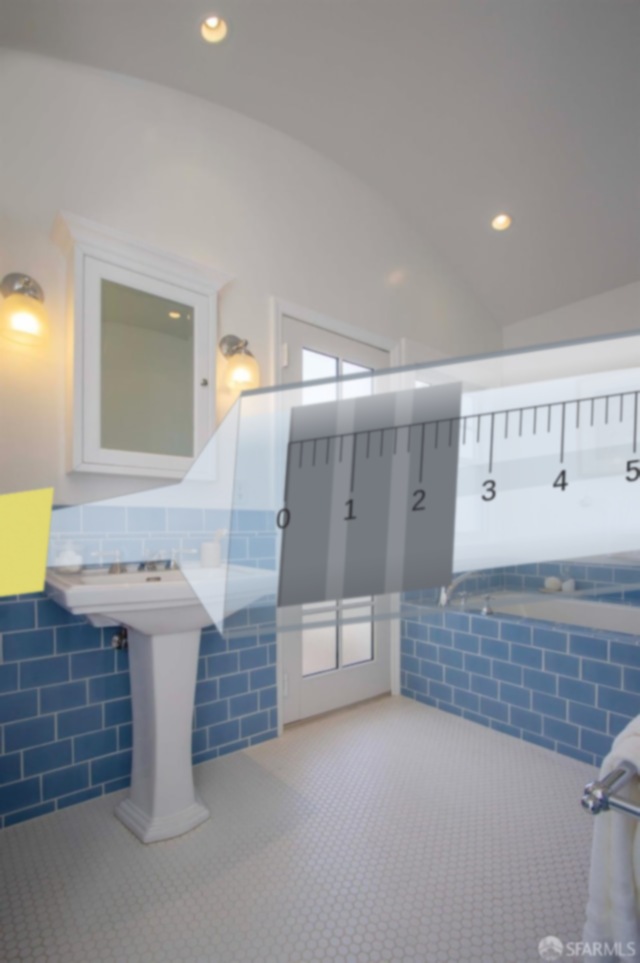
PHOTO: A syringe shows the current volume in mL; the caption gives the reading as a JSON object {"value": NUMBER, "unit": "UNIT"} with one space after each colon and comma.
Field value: {"value": 0, "unit": "mL"}
